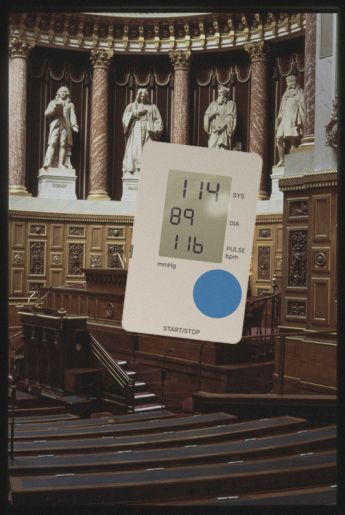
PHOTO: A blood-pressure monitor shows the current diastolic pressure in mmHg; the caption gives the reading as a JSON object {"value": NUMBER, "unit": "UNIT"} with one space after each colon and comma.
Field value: {"value": 89, "unit": "mmHg"}
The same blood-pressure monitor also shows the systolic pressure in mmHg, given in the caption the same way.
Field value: {"value": 114, "unit": "mmHg"}
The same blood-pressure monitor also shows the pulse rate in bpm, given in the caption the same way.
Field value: {"value": 116, "unit": "bpm"}
